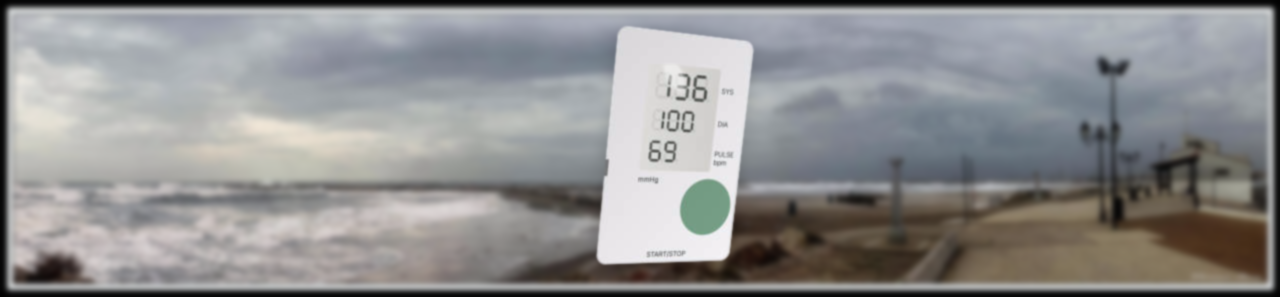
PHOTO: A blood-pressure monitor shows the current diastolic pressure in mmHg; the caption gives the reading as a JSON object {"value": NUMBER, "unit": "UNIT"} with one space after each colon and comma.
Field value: {"value": 100, "unit": "mmHg"}
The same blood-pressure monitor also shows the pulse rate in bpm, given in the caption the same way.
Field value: {"value": 69, "unit": "bpm"}
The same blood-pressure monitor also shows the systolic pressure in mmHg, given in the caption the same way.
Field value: {"value": 136, "unit": "mmHg"}
